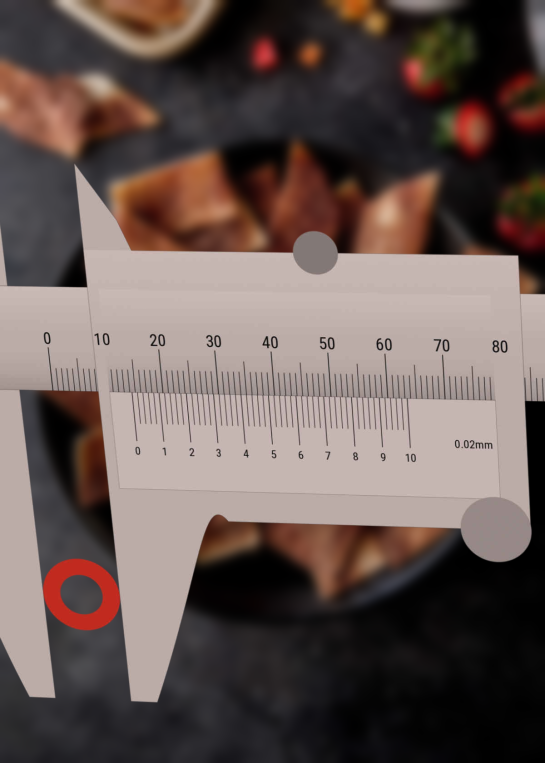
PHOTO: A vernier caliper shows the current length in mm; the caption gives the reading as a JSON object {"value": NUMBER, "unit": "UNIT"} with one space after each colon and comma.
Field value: {"value": 14.4, "unit": "mm"}
